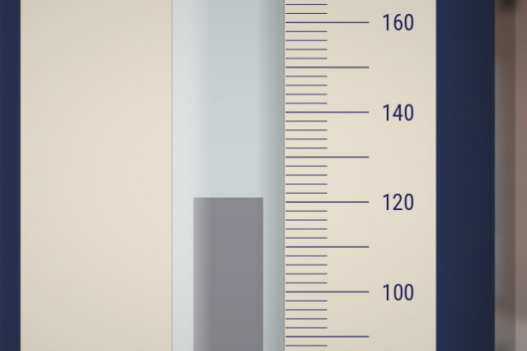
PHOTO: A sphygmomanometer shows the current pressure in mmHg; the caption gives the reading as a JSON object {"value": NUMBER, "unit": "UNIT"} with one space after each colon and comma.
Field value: {"value": 121, "unit": "mmHg"}
